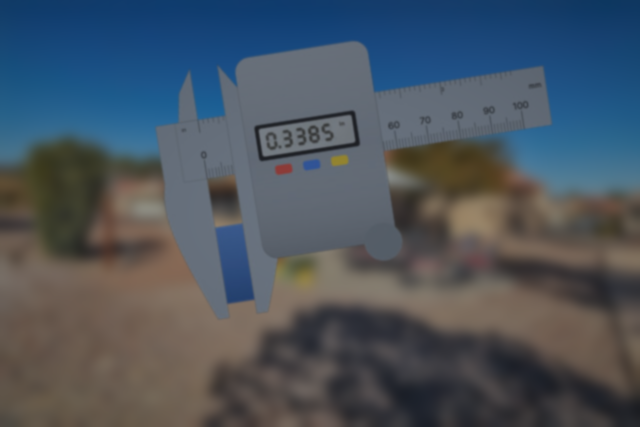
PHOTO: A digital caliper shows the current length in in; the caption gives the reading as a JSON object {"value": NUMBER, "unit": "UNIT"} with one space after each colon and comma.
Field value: {"value": 0.3385, "unit": "in"}
